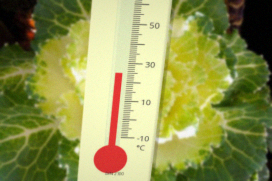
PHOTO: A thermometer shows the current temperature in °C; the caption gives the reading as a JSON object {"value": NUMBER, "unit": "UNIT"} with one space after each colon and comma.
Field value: {"value": 25, "unit": "°C"}
